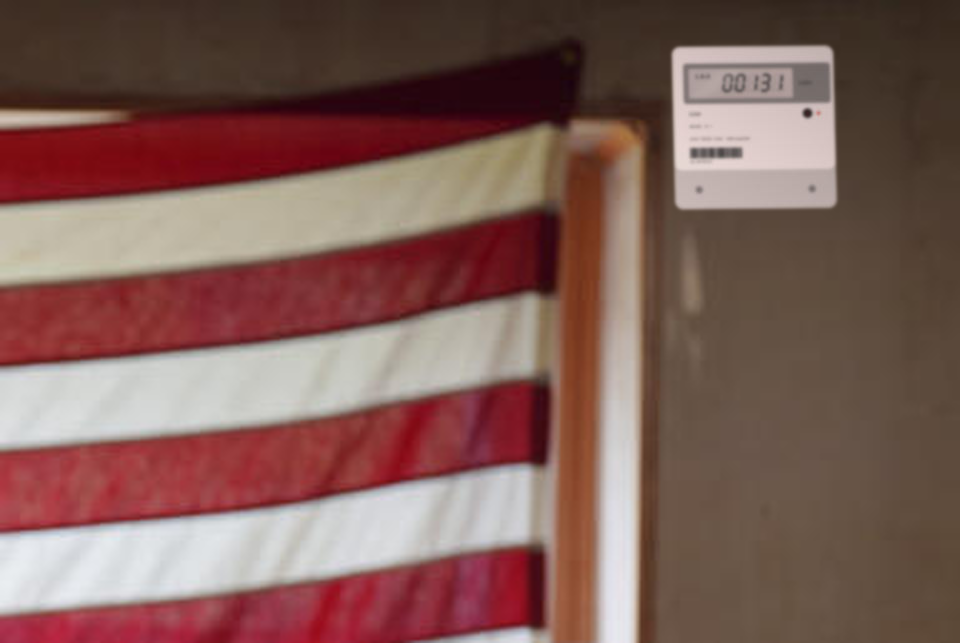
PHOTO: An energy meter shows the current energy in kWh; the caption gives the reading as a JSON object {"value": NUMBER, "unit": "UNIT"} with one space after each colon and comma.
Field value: {"value": 131, "unit": "kWh"}
